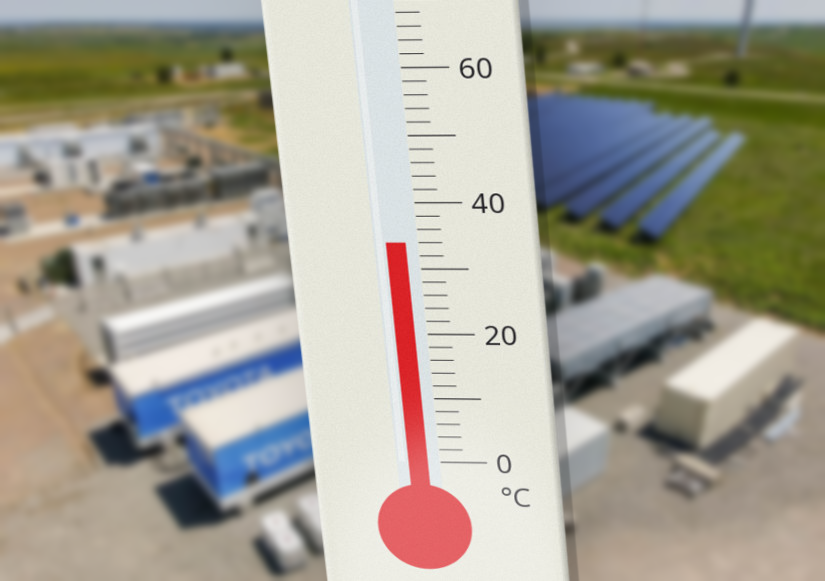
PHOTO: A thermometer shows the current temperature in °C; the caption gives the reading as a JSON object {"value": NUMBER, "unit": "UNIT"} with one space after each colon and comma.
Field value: {"value": 34, "unit": "°C"}
